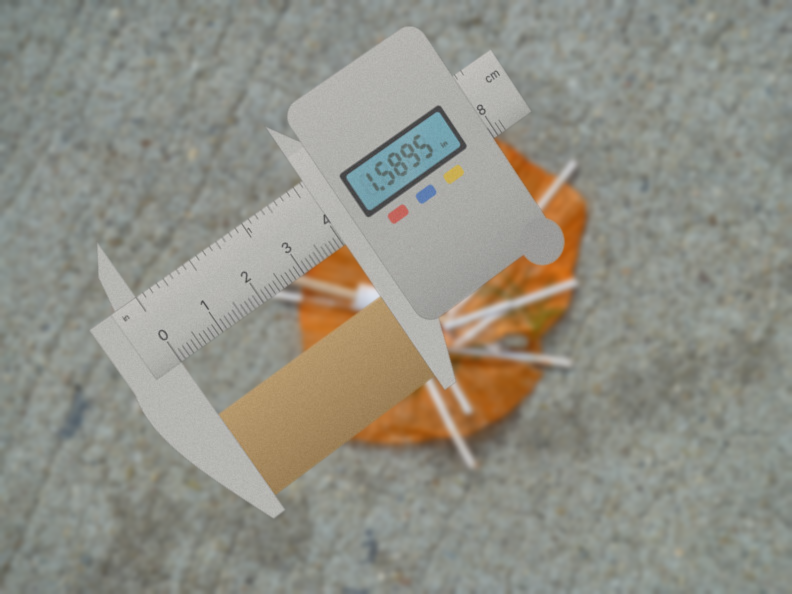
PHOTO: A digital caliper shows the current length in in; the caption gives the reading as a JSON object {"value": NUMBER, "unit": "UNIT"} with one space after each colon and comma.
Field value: {"value": 1.5895, "unit": "in"}
